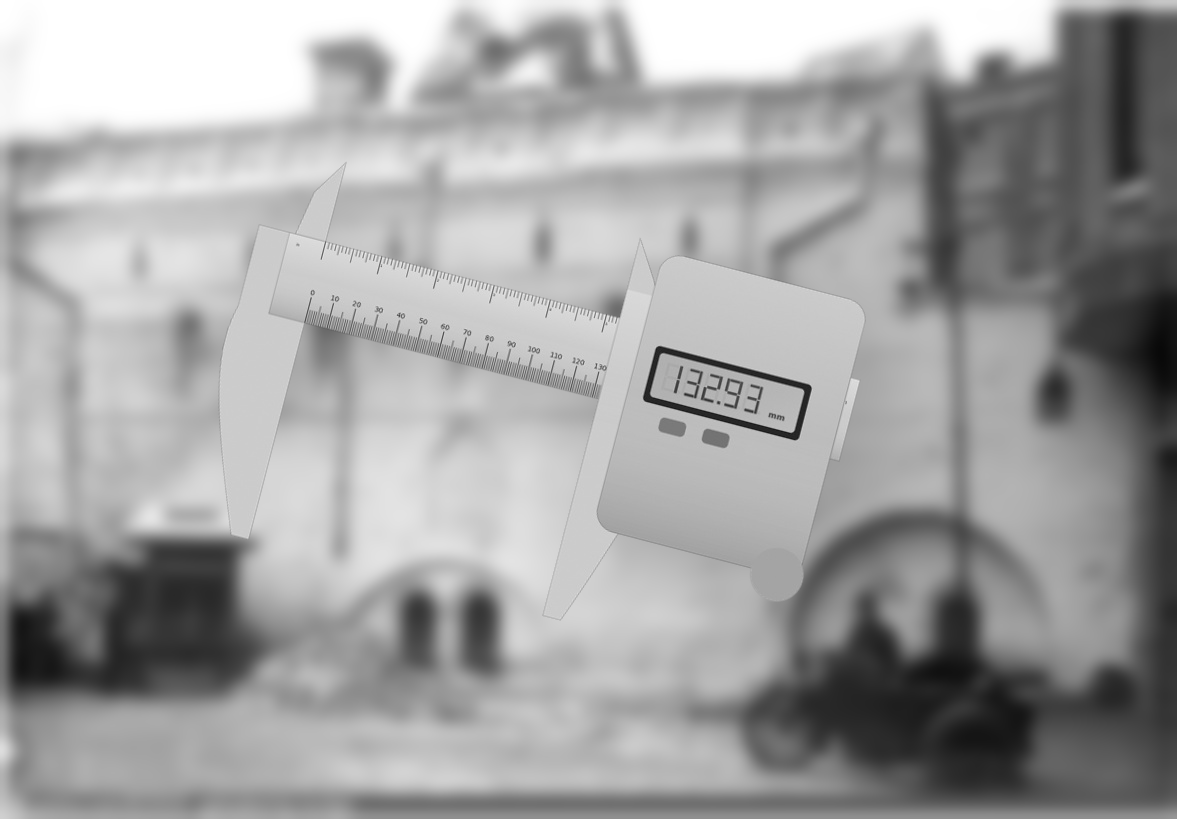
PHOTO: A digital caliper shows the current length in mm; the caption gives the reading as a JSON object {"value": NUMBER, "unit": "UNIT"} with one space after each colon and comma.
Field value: {"value": 132.93, "unit": "mm"}
